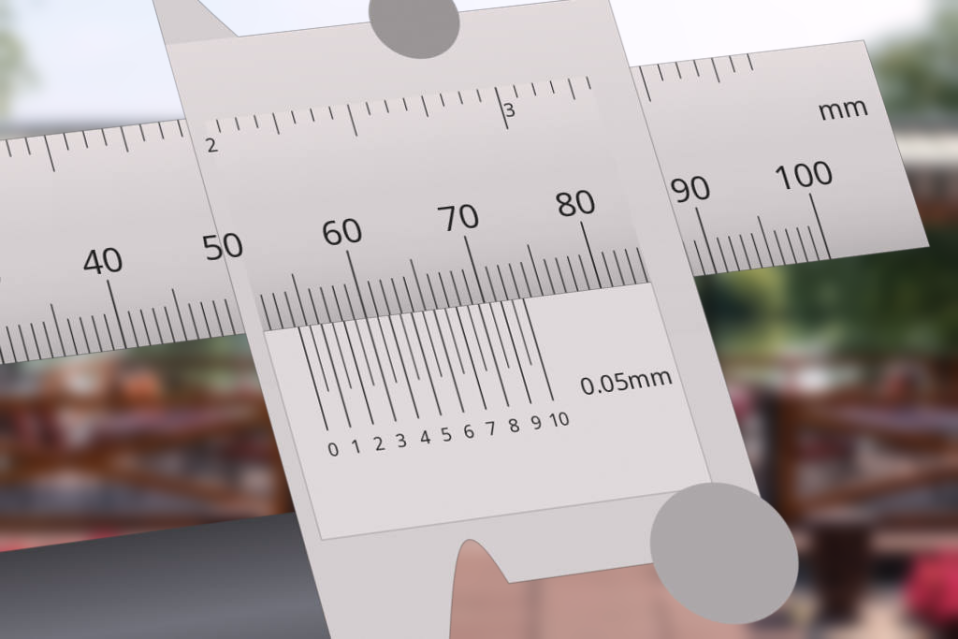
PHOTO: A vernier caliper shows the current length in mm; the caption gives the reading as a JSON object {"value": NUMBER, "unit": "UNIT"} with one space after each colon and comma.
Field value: {"value": 54.3, "unit": "mm"}
